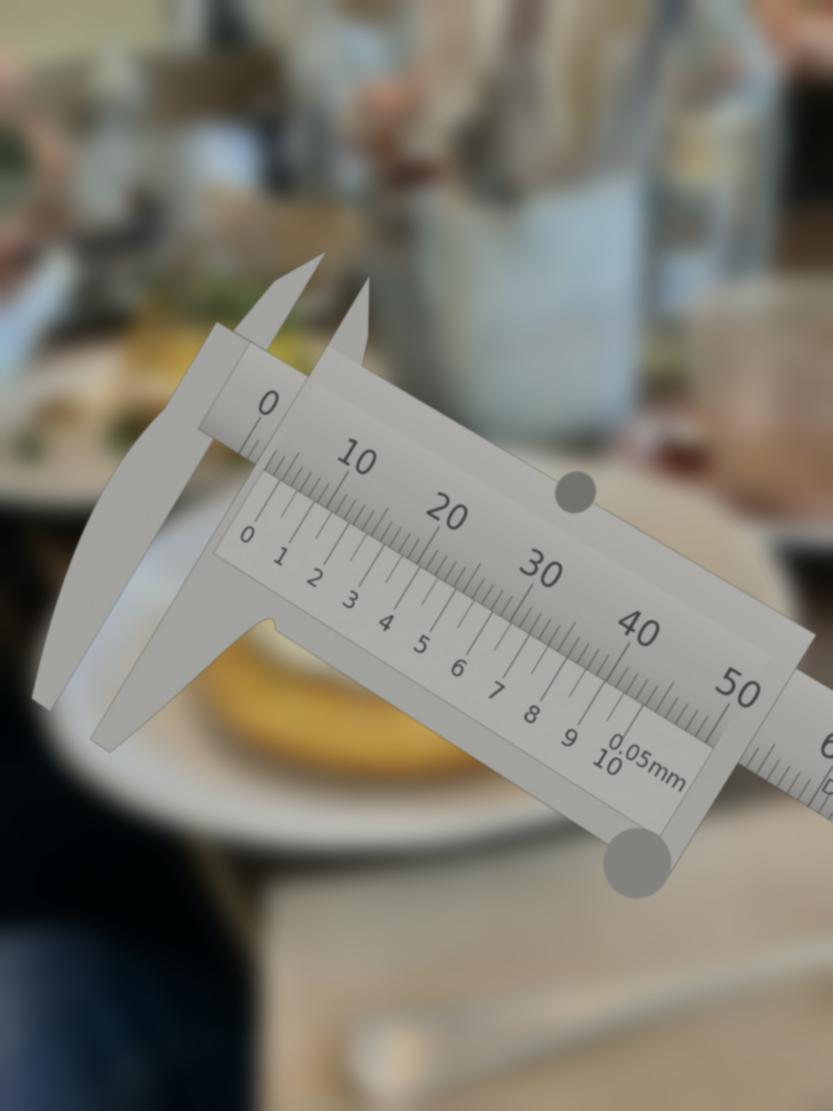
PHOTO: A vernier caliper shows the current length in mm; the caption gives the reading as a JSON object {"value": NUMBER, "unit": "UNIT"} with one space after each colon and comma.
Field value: {"value": 4.8, "unit": "mm"}
